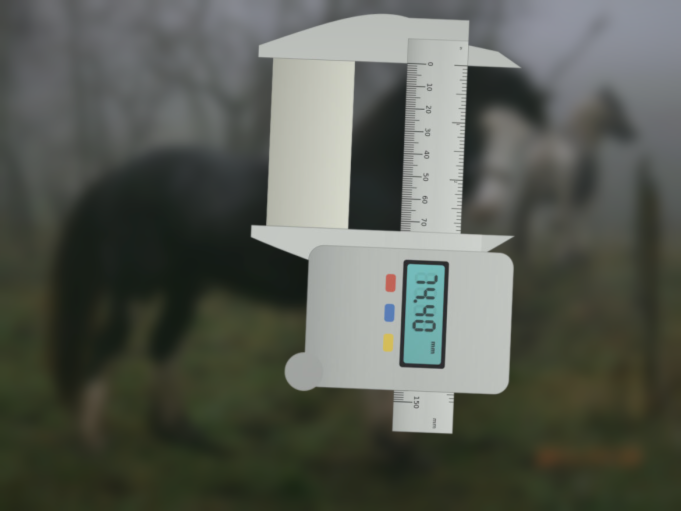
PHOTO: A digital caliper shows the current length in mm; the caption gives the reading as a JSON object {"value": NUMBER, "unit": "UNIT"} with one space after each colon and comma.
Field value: {"value": 74.40, "unit": "mm"}
